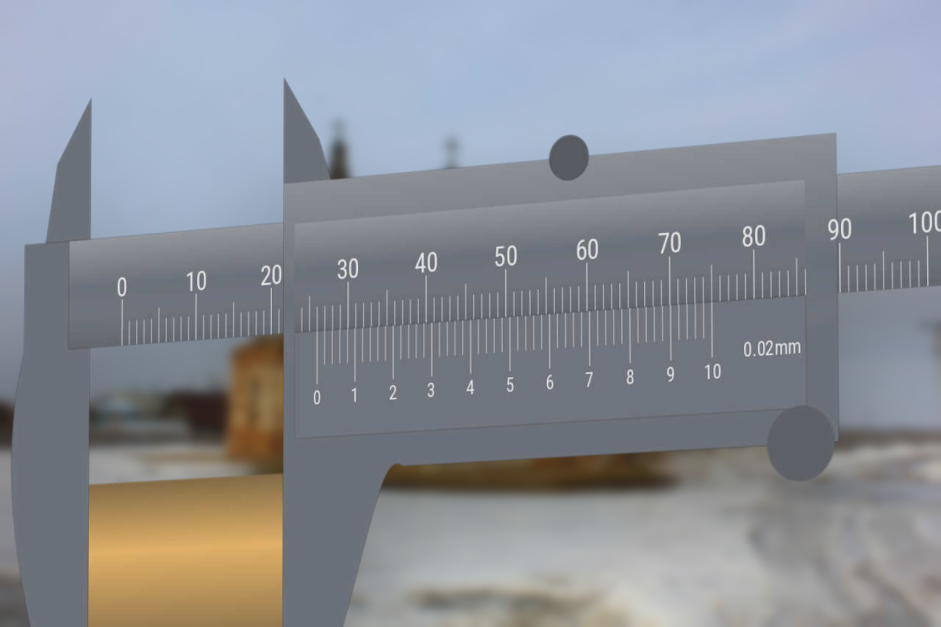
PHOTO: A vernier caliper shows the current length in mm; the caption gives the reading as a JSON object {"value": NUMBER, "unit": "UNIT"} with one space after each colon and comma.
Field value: {"value": 26.0, "unit": "mm"}
